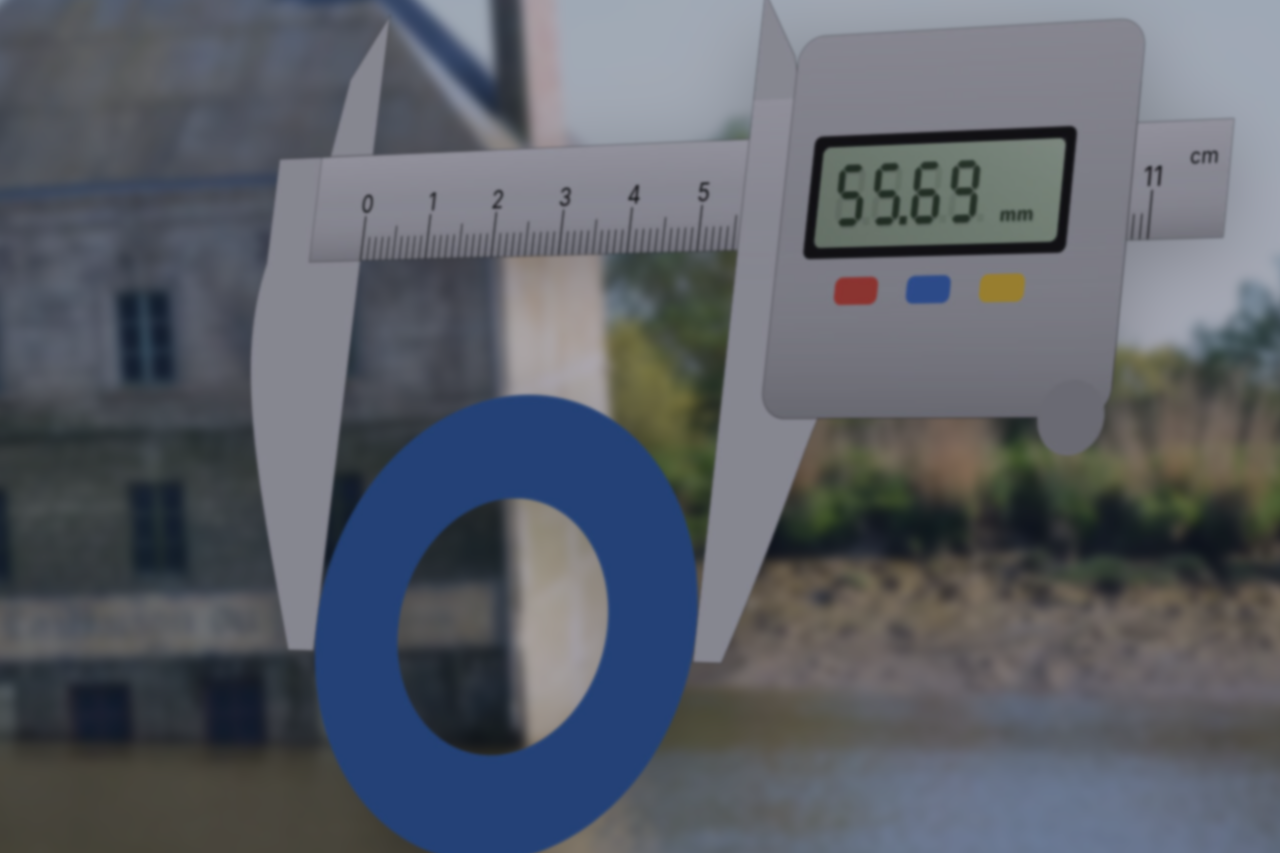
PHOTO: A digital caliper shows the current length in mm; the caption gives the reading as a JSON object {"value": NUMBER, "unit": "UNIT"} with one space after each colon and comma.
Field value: {"value": 55.69, "unit": "mm"}
